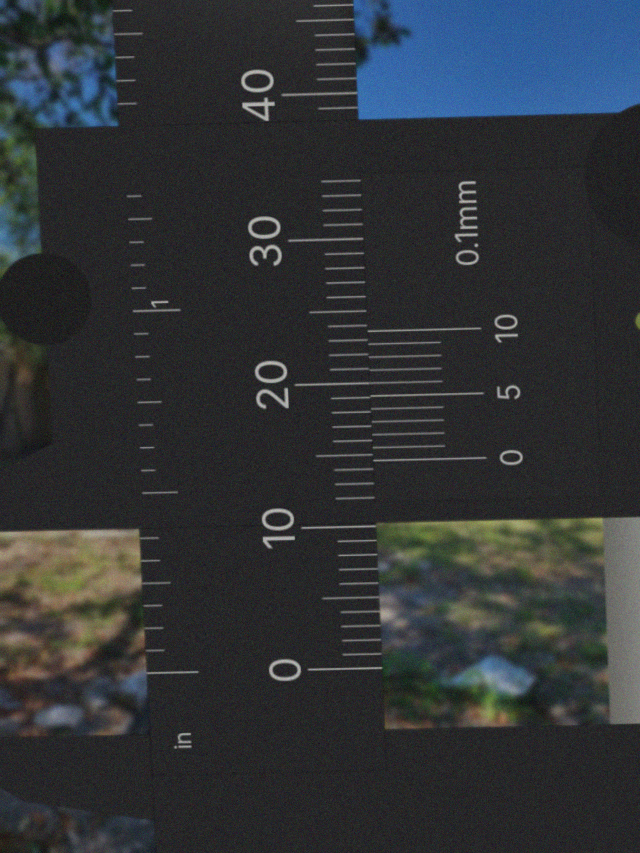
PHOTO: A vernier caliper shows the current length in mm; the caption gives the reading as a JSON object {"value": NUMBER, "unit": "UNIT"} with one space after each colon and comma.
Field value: {"value": 14.6, "unit": "mm"}
